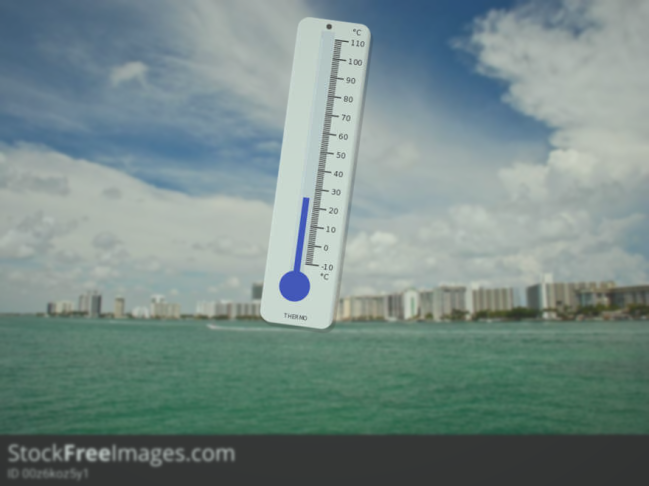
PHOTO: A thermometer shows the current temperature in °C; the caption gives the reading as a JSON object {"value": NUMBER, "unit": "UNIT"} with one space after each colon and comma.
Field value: {"value": 25, "unit": "°C"}
